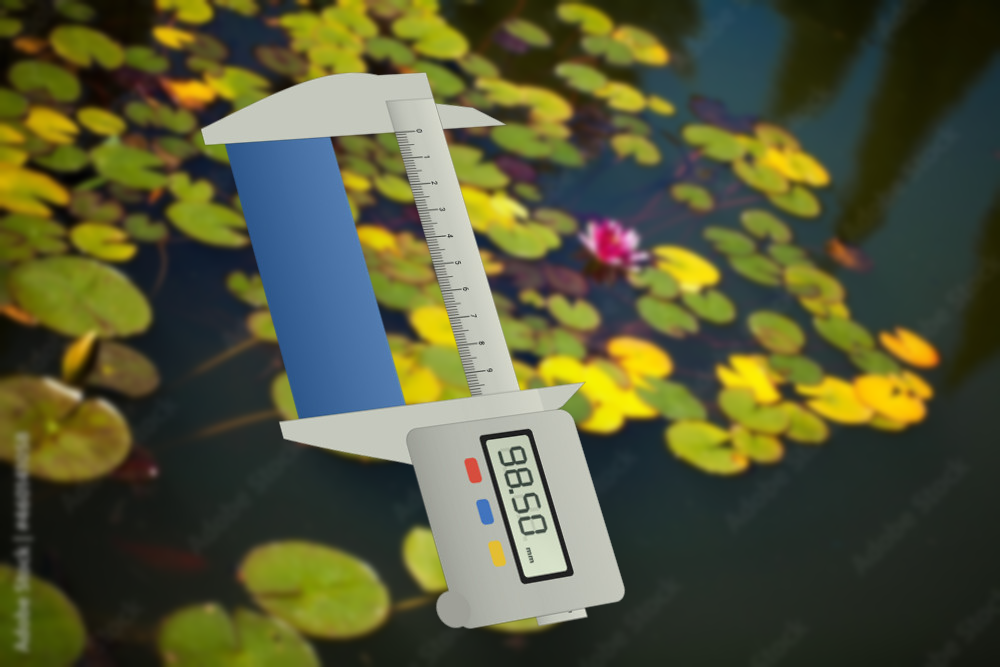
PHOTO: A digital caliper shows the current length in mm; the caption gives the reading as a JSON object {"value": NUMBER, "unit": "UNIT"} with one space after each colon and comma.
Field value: {"value": 98.50, "unit": "mm"}
